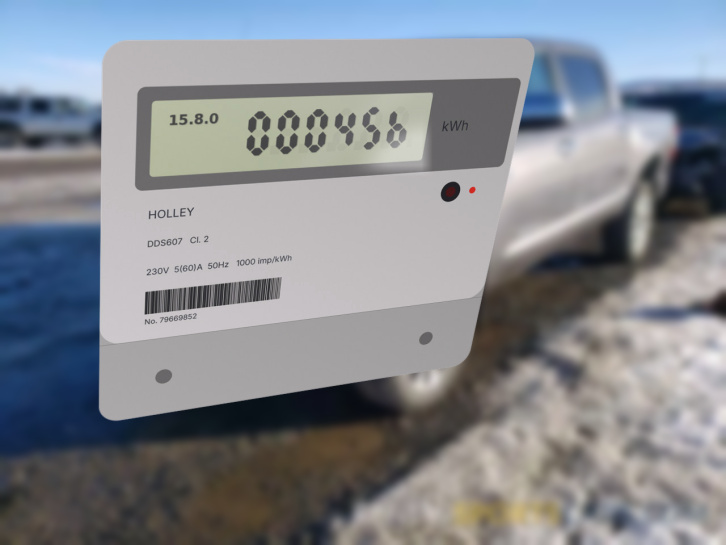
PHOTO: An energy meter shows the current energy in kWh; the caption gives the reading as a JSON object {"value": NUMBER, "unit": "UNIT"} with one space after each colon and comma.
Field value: {"value": 456, "unit": "kWh"}
